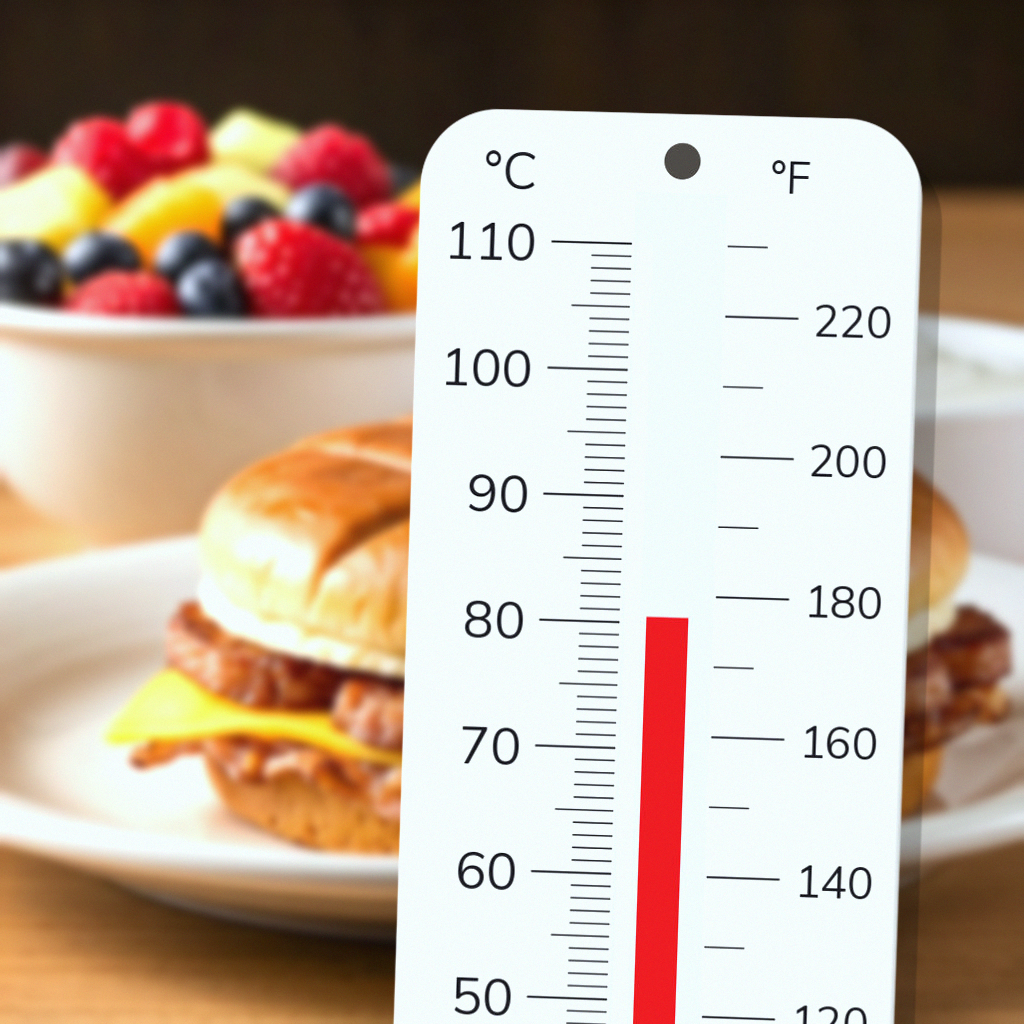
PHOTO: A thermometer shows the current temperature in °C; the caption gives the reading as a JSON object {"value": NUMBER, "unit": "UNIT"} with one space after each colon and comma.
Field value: {"value": 80.5, "unit": "°C"}
